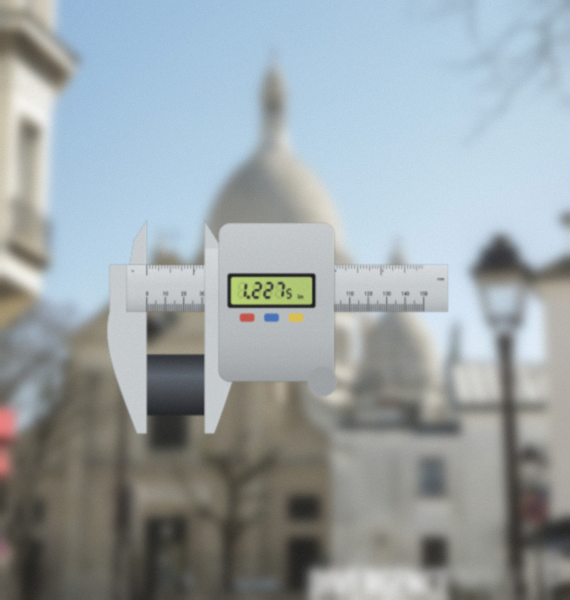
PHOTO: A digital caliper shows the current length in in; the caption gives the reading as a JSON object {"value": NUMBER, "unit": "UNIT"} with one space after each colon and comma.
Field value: {"value": 1.2275, "unit": "in"}
